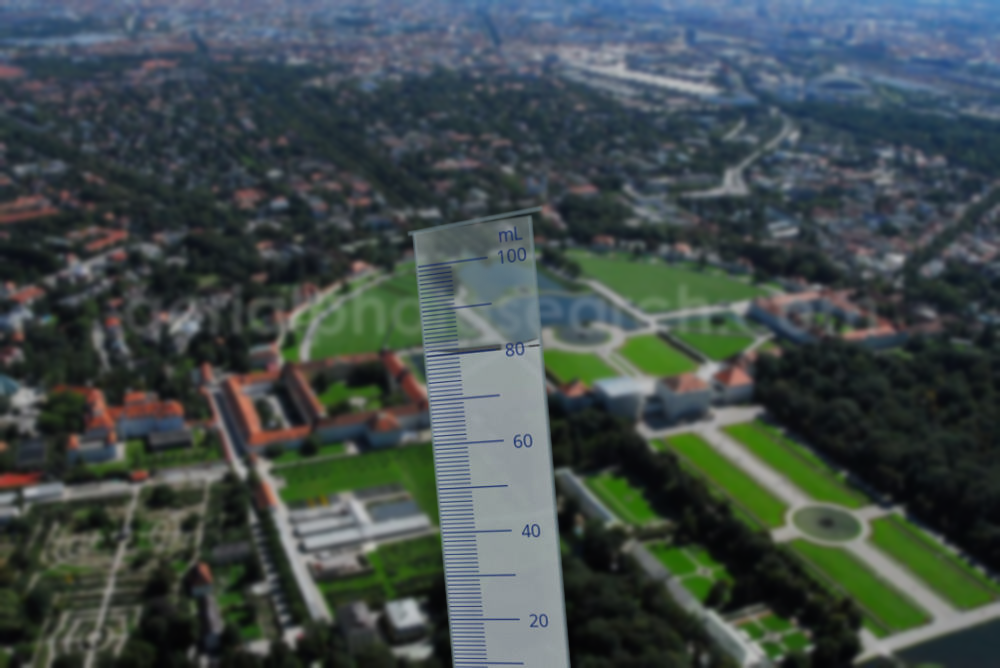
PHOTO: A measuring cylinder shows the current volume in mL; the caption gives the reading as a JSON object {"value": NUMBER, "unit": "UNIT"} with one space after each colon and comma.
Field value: {"value": 80, "unit": "mL"}
